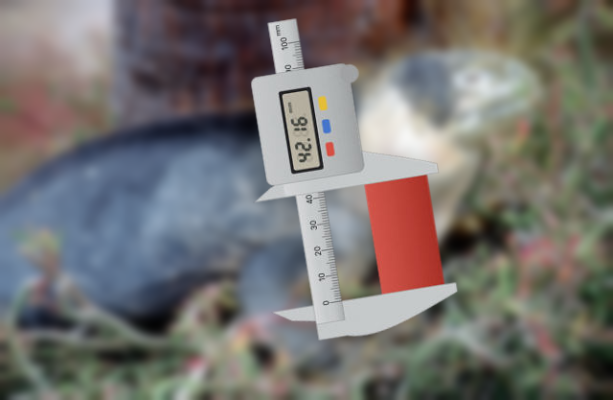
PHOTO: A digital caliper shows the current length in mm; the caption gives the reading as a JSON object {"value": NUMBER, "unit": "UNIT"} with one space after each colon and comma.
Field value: {"value": 42.16, "unit": "mm"}
